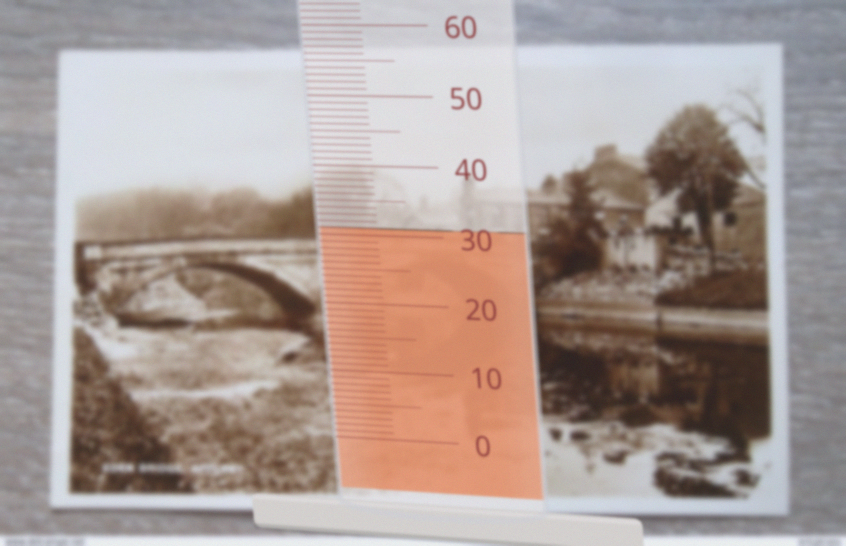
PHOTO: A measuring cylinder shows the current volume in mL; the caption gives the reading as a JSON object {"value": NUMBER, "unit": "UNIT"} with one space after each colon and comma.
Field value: {"value": 31, "unit": "mL"}
